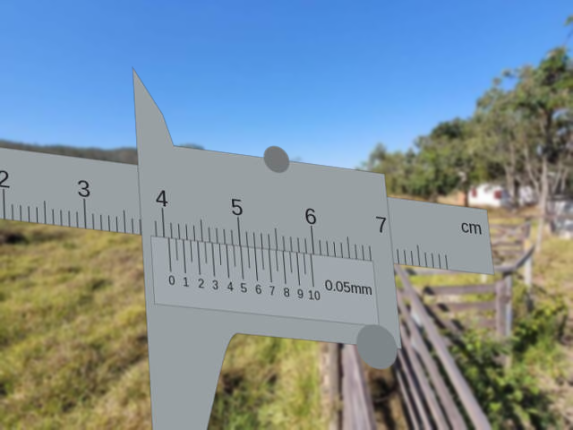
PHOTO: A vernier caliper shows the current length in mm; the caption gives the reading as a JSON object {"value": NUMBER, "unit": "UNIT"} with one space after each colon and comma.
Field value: {"value": 40.6, "unit": "mm"}
